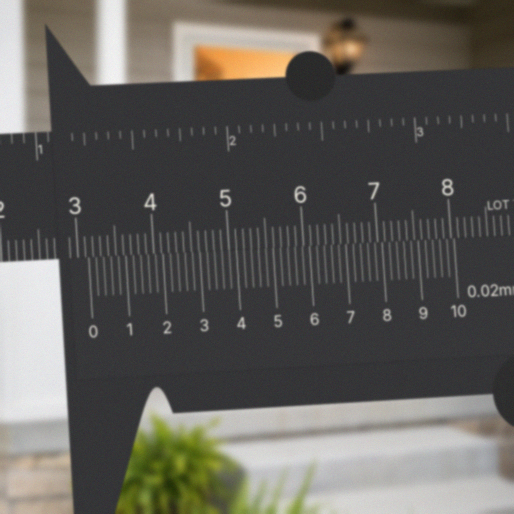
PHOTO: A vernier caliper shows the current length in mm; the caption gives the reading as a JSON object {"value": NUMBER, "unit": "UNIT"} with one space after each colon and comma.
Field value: {"value": 31.4, "unit": "mm"}
